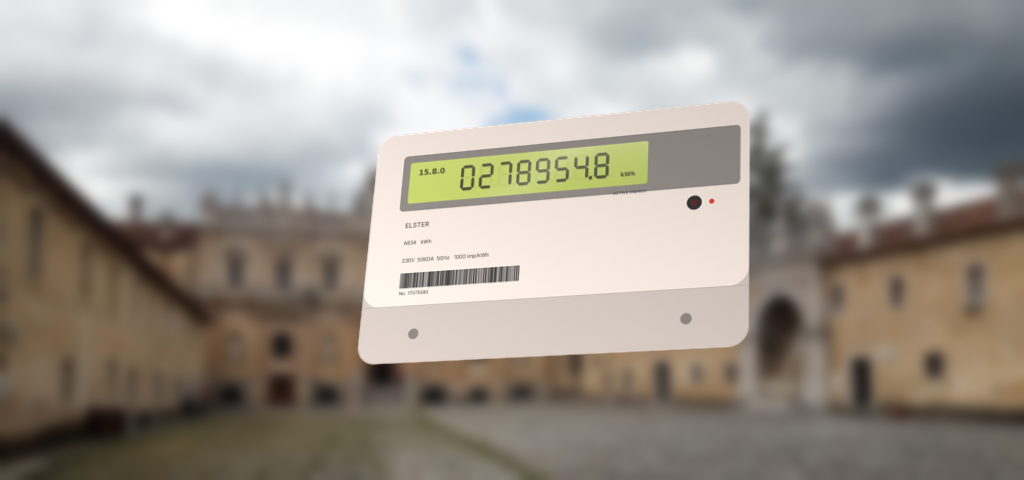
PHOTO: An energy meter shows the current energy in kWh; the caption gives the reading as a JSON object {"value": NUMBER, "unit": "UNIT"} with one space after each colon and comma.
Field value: {"value": 278954.8, "unit": "kWh"}
